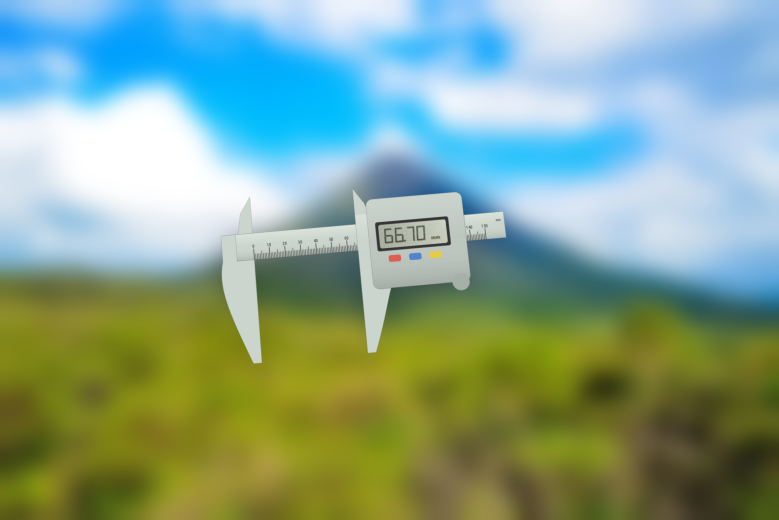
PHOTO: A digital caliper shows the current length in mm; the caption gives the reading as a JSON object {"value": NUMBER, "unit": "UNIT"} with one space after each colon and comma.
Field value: {"value": 66.70, "unit": "mm"}
